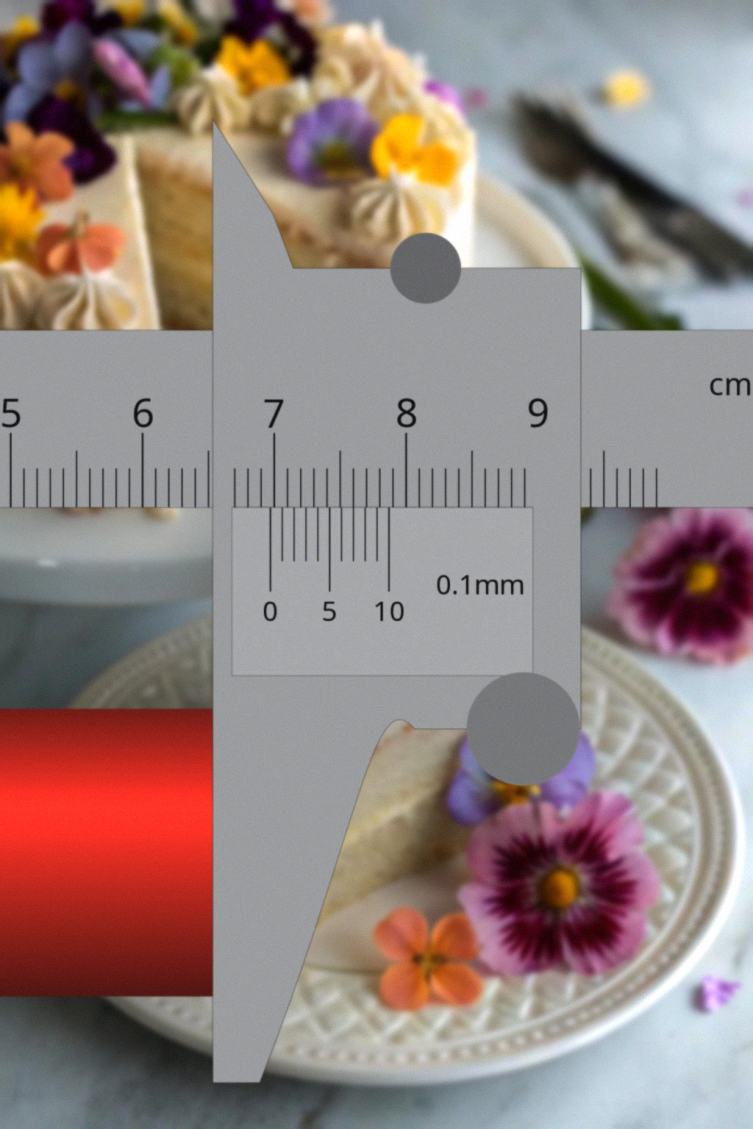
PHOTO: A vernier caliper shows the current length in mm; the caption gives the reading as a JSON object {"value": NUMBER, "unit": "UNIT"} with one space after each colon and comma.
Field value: {"value": 69.7, "unit": "mm"}
